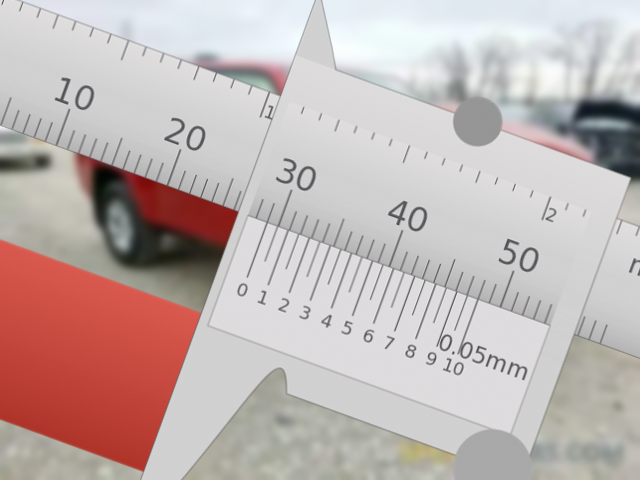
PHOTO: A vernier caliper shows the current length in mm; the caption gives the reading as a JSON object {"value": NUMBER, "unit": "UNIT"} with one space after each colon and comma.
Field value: {"value": 29.0, "unit": "mm"}
